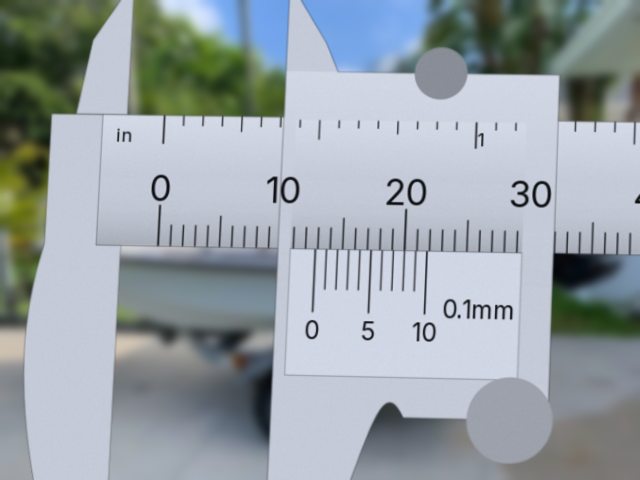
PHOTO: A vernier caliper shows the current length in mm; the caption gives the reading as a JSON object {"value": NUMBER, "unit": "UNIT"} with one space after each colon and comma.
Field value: {"value": 12.8, "unit": "mm"}
